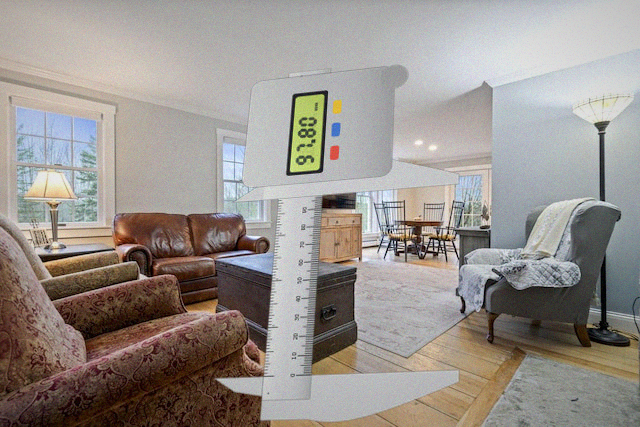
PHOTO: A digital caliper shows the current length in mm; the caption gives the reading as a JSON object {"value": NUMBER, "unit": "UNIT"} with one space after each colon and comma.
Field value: {"value": 97.80, "unit": "mm"}
